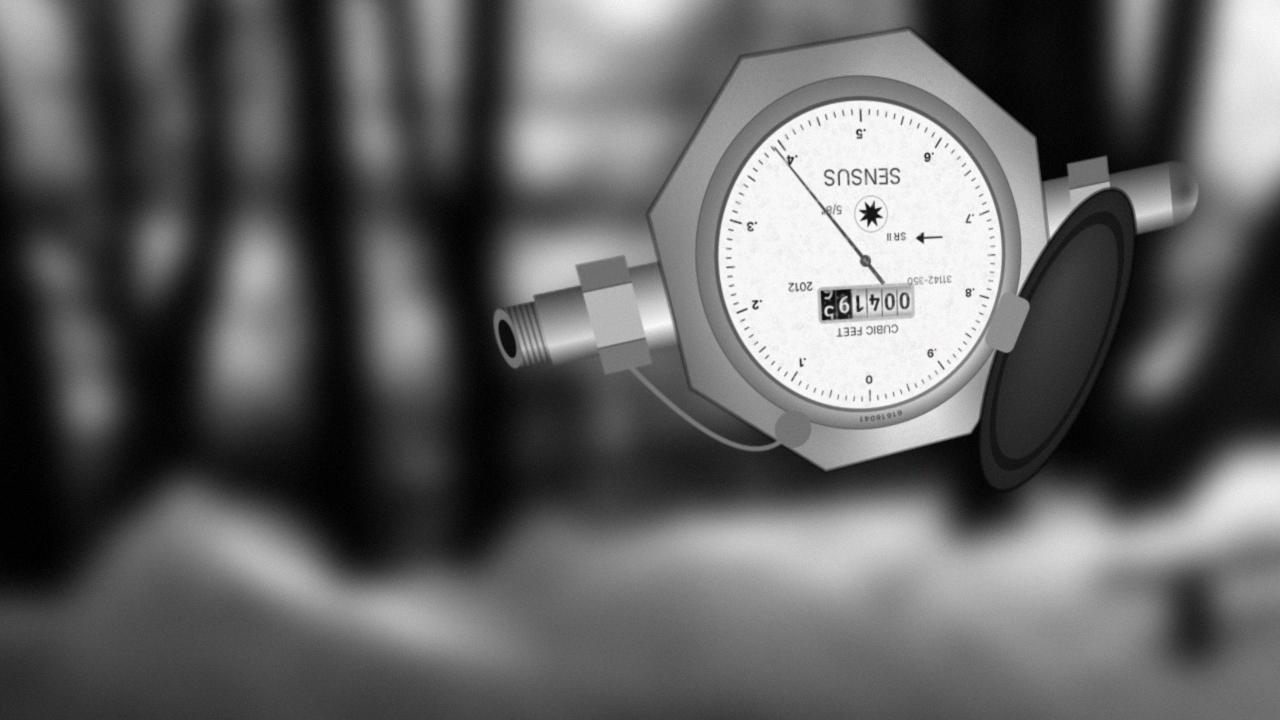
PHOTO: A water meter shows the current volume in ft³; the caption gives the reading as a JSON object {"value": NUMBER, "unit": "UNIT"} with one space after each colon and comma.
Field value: {"value": 4195.39, "unit": "ft³"}
